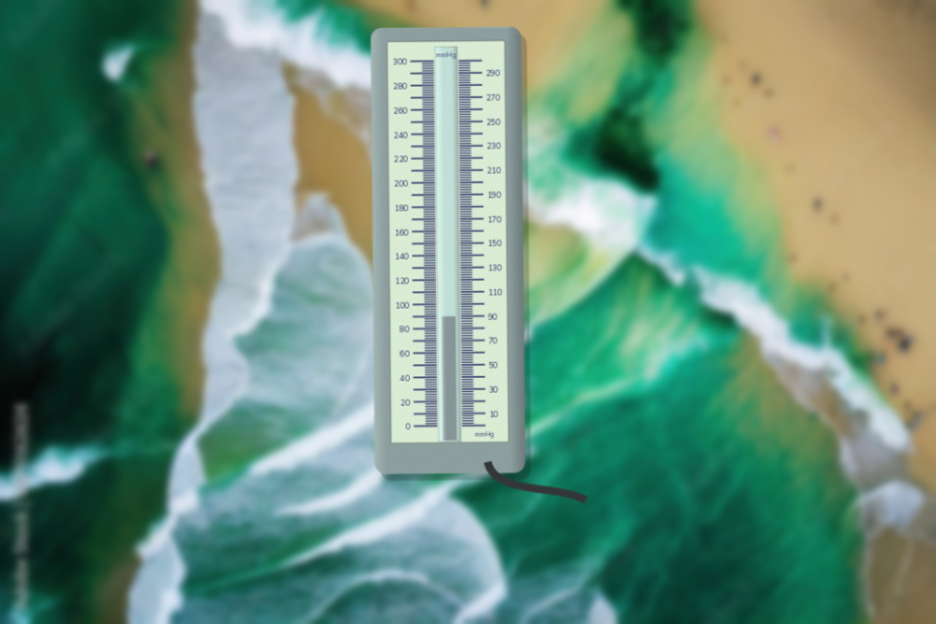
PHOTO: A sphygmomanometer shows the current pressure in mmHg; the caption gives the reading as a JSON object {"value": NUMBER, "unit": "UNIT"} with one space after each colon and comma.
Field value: {"value": 90, "unit": "mmHg"}
